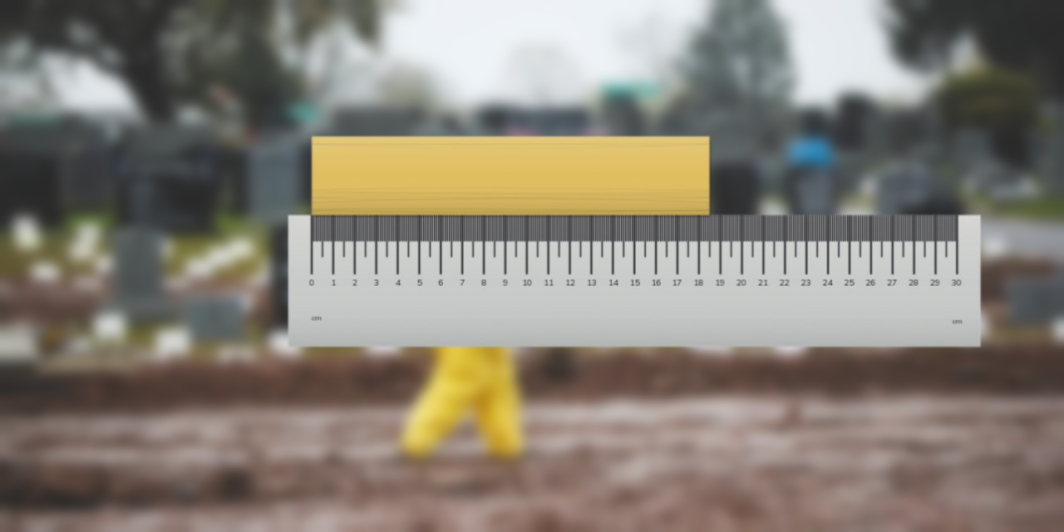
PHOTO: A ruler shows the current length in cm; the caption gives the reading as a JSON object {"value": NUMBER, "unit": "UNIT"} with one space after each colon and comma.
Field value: {"value": 18.5, "unit": "cm"}
